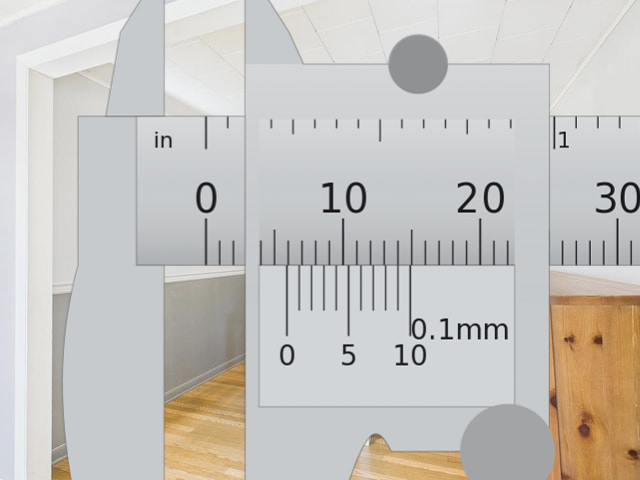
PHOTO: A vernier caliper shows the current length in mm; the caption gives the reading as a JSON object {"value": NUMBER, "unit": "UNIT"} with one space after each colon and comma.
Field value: {"value": 5.9, "unit": "mm"}
